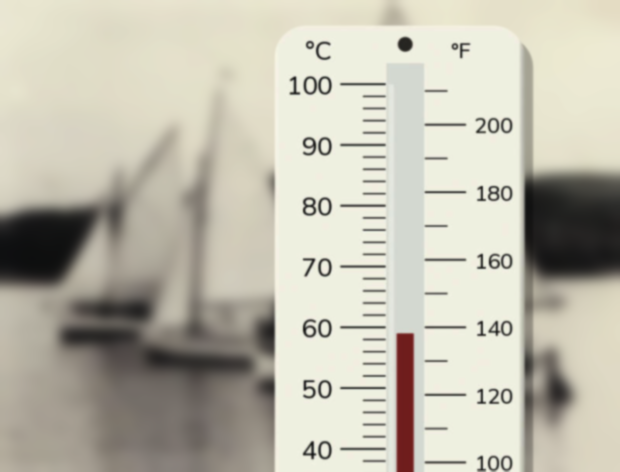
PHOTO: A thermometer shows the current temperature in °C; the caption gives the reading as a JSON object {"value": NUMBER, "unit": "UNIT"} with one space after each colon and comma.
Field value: {"value": 59, "unit": "°C"}
